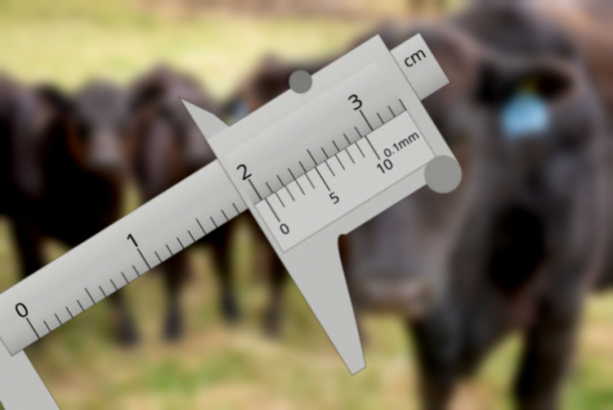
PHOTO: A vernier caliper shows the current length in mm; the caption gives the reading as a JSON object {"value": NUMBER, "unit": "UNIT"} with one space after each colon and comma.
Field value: {"value": 20.3, "unit": "mm"}
